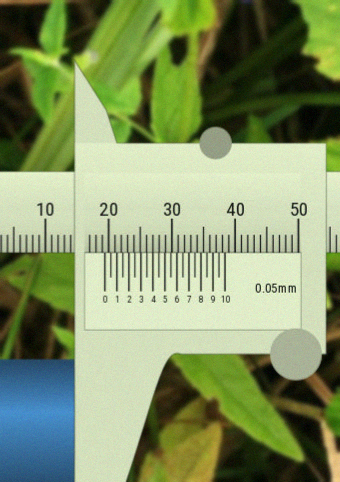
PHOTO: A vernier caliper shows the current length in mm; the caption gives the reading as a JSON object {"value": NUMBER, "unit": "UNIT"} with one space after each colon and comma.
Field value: {"value": 19.4, "unit": "mm"}
